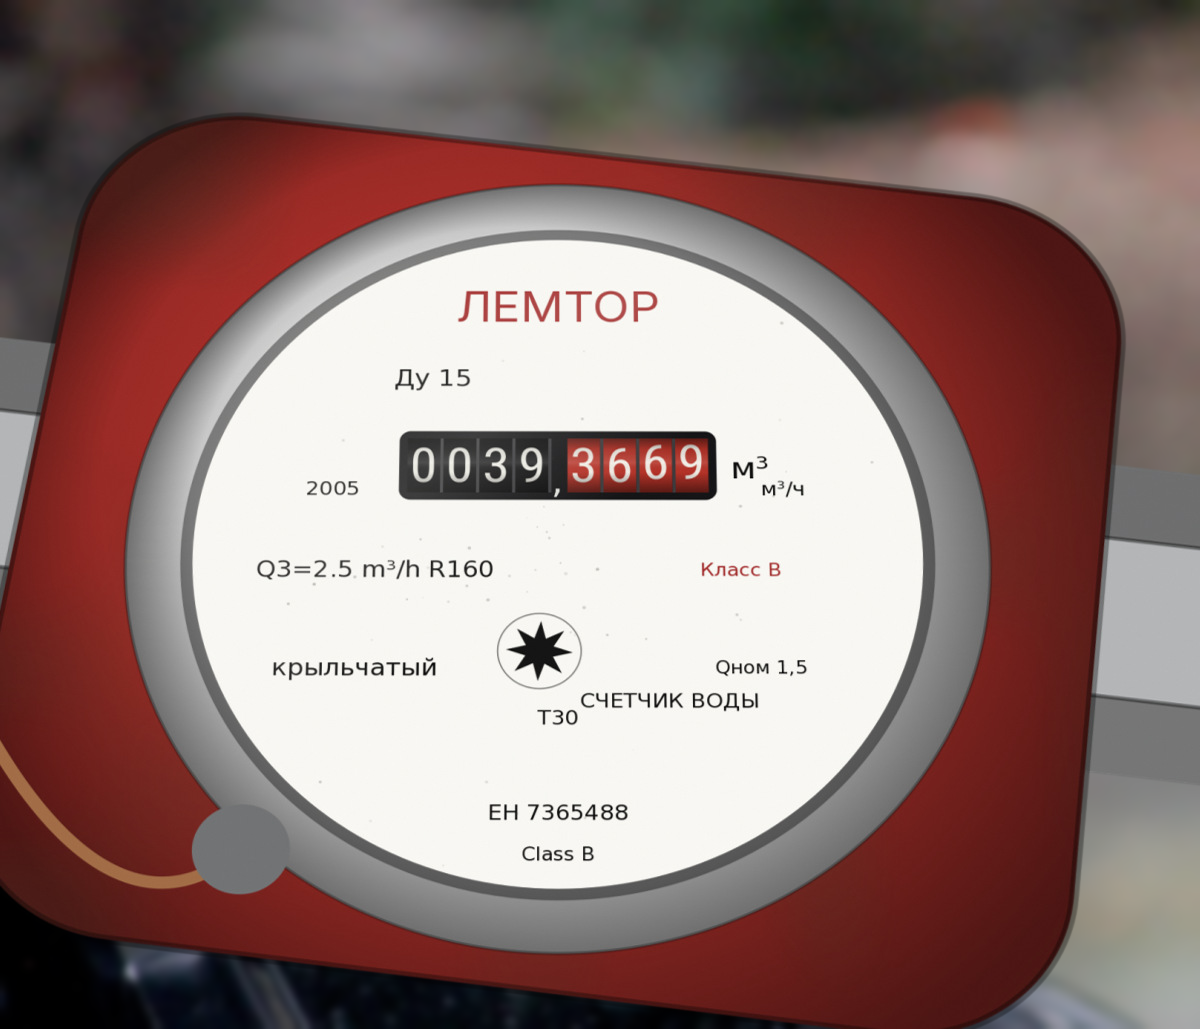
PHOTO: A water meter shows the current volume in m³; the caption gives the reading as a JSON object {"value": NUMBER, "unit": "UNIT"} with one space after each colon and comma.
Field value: {"value": 39.3669, "unit": "m³"}
